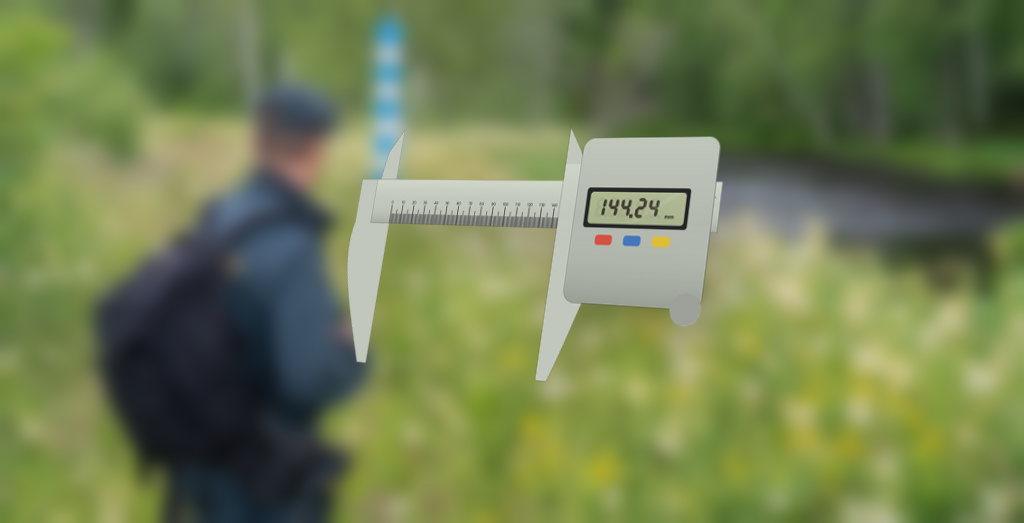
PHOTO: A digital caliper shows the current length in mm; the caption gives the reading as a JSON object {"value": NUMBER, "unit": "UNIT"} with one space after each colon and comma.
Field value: {"value": 144.24, "unit": "mm"}
